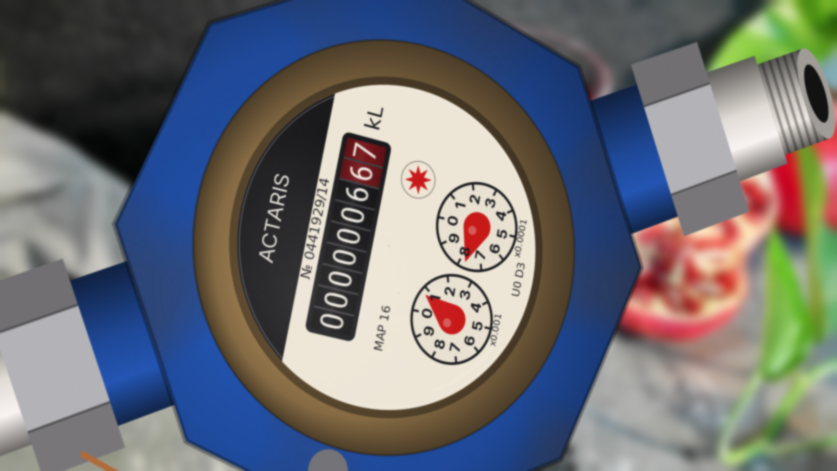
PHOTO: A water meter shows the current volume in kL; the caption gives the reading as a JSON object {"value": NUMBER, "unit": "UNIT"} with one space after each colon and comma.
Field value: {"value": 6.6707, "unit": "kL"}
